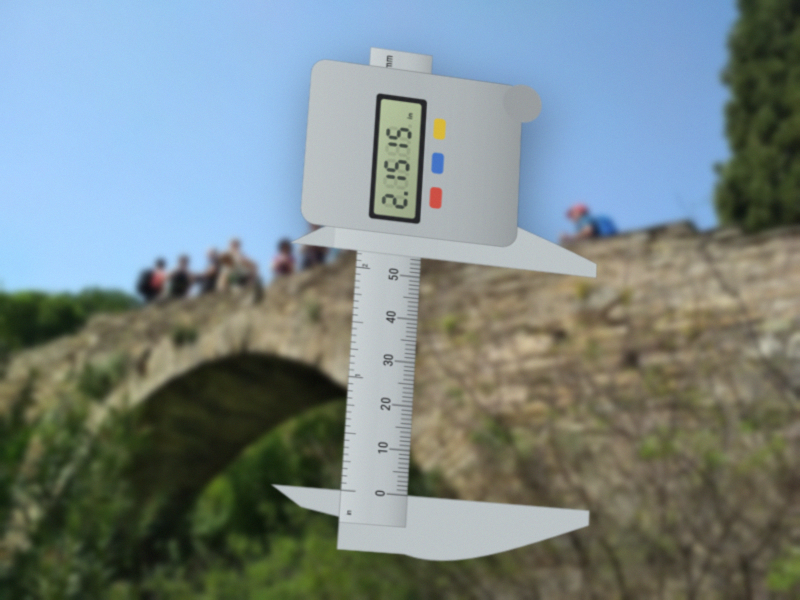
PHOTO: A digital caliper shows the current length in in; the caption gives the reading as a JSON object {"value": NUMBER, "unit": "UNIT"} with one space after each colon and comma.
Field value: {"value": 2.1515, "unit": "in"}
